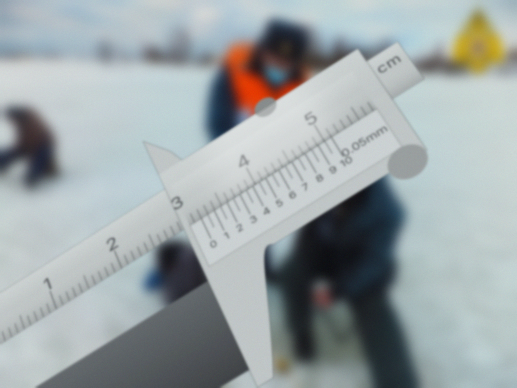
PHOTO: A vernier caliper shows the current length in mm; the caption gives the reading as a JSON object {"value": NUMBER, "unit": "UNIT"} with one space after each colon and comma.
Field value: {"value": 32.0, "unit": "mm"}
